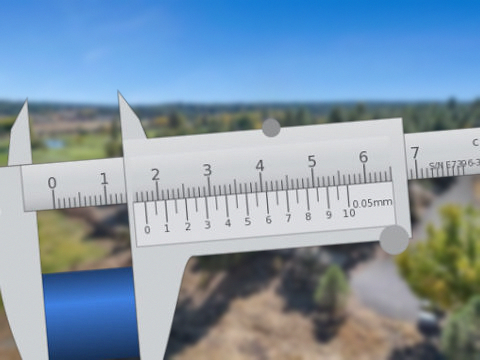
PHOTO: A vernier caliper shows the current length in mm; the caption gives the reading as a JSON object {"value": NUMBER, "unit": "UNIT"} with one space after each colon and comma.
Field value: {"value": 17.5, "unit": "mm"}
